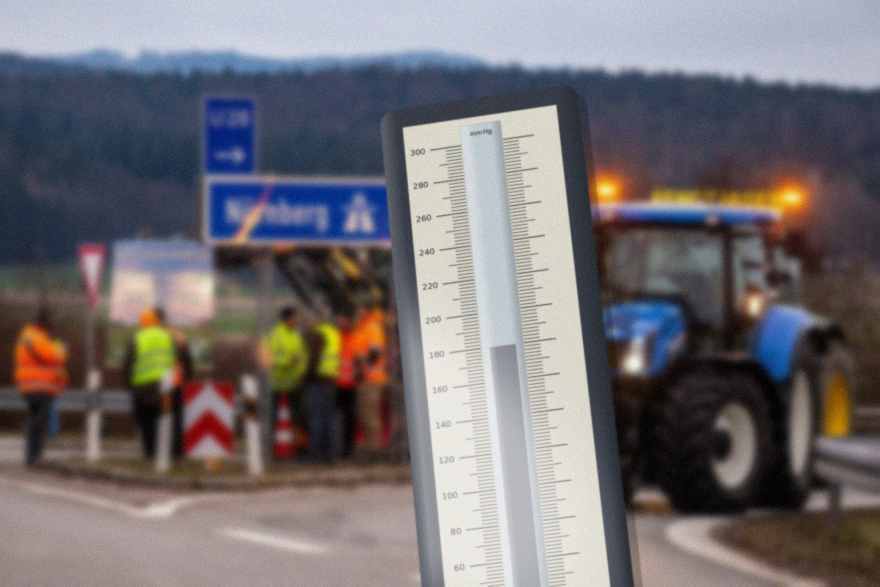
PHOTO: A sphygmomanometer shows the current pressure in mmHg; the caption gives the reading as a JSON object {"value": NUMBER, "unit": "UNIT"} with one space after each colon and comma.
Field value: {"value": 180, "unit": "mmHg"}
